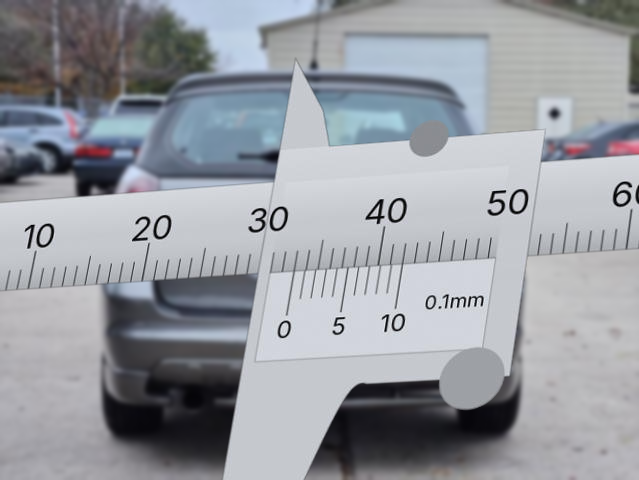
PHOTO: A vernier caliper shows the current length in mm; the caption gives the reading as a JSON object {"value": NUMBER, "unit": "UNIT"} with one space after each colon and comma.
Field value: {"value": 33.0, "unit": "mm"}
